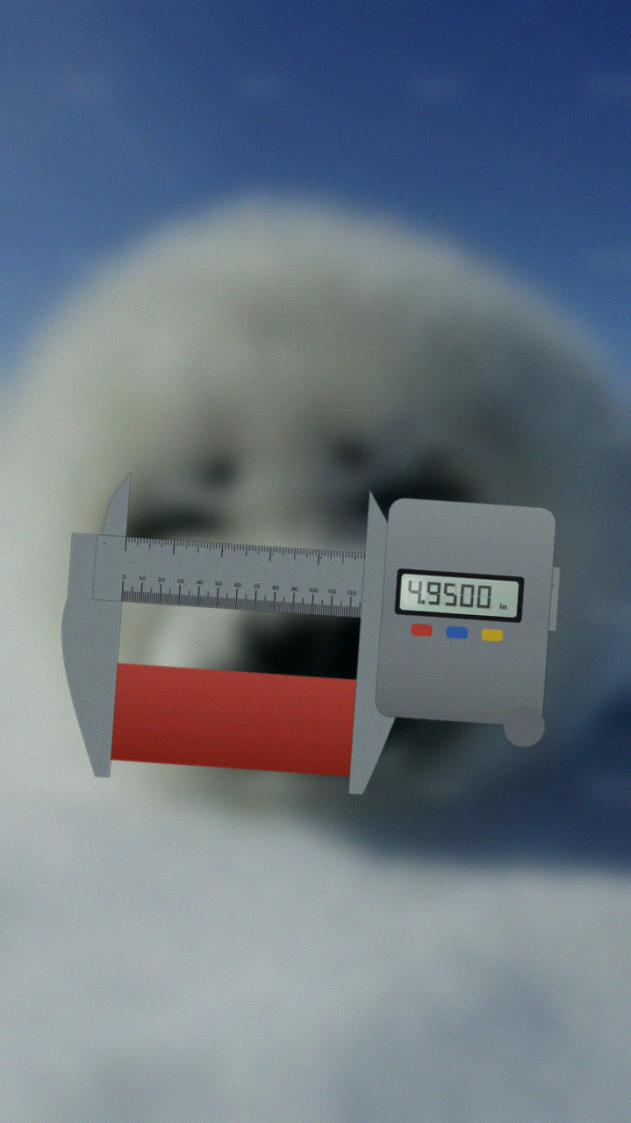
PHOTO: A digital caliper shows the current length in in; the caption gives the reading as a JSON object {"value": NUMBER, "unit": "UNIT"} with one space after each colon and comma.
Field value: {"value": 4.9500, "unit": "in"}
